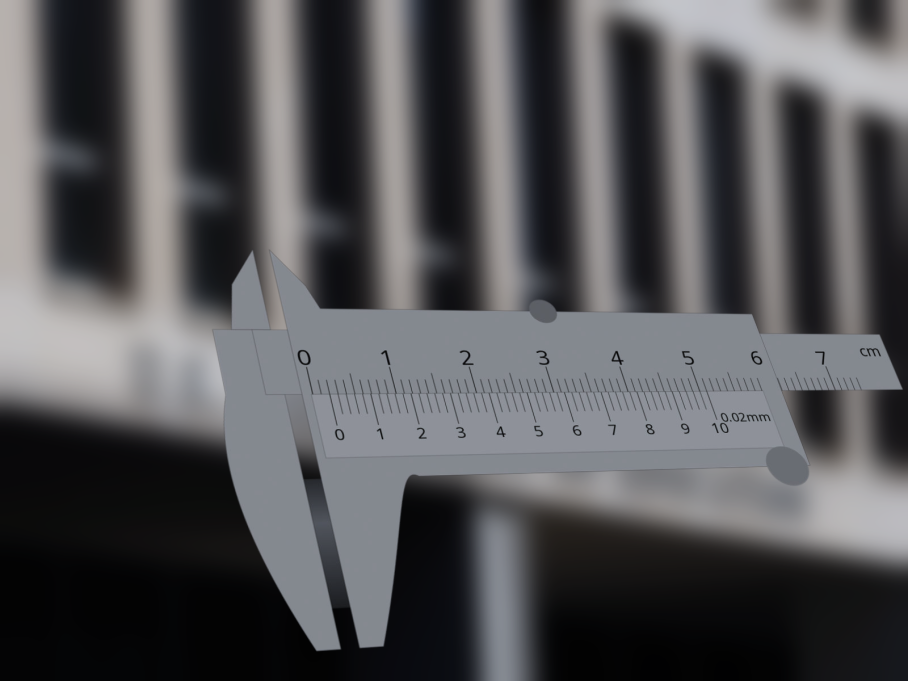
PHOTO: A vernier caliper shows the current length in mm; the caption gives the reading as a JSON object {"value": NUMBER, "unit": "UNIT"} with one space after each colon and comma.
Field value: {"value": 2.0, "unit": "mm"}
